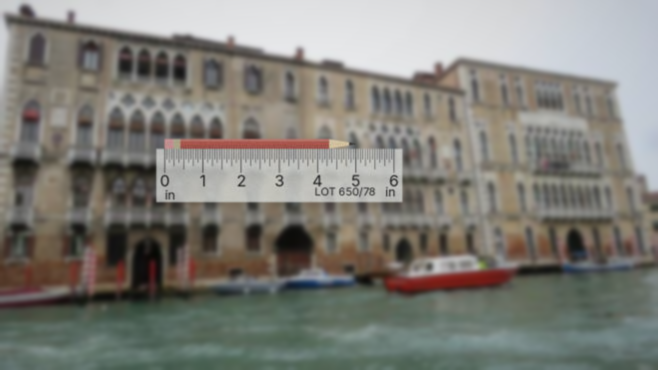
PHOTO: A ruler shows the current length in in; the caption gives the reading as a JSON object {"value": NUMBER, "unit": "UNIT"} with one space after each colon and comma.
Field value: {"value": 5, "unit": "in"}
